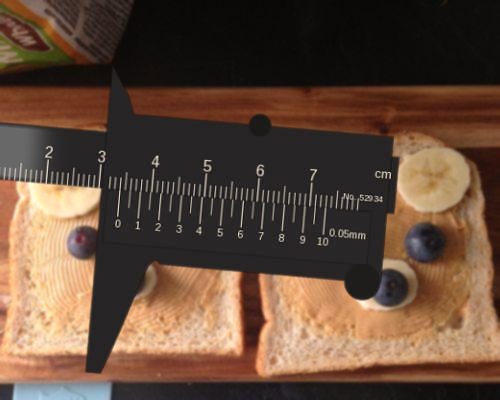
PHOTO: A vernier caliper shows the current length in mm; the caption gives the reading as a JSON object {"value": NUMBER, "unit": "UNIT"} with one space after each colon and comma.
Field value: {"value": 34.0, "unit": "mm"}
